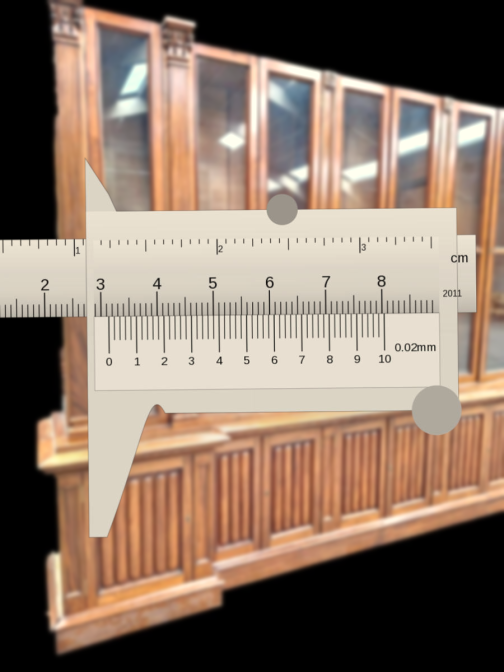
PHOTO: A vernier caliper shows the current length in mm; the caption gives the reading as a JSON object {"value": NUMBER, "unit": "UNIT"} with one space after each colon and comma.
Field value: {"value": 31.4, "unit": "mm"}
